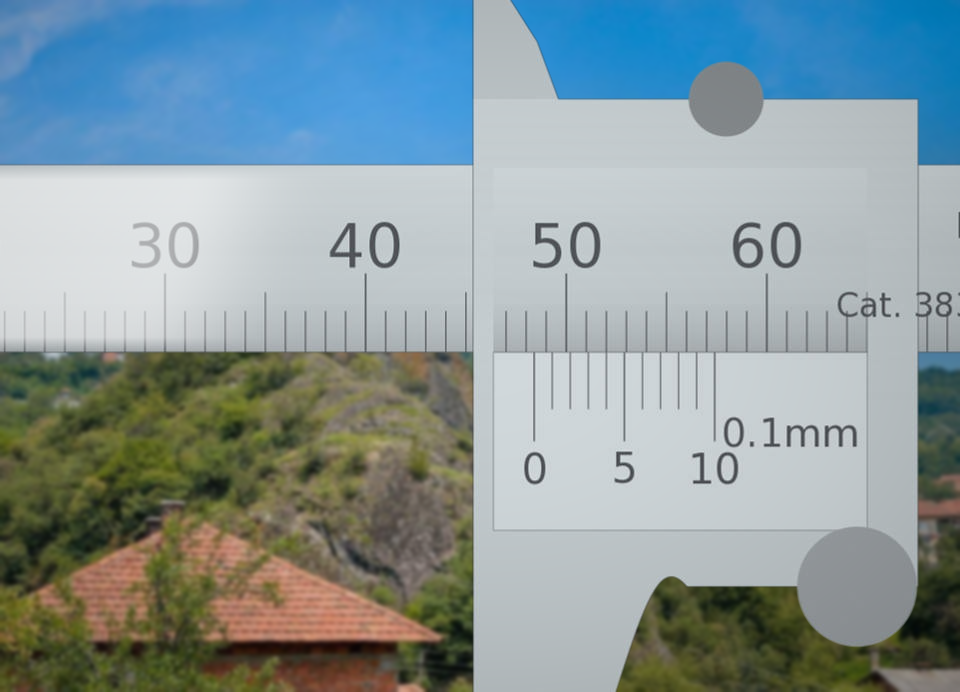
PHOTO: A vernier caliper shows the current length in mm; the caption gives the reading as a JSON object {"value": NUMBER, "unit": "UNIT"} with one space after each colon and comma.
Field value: {"value": 48.4, "unit": "mm"}
